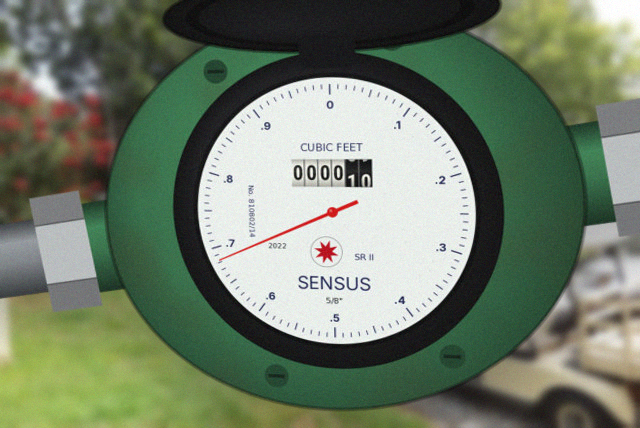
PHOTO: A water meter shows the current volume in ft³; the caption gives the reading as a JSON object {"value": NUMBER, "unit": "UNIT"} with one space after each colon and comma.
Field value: {"value": 9.68, "unit": "ft³"}
